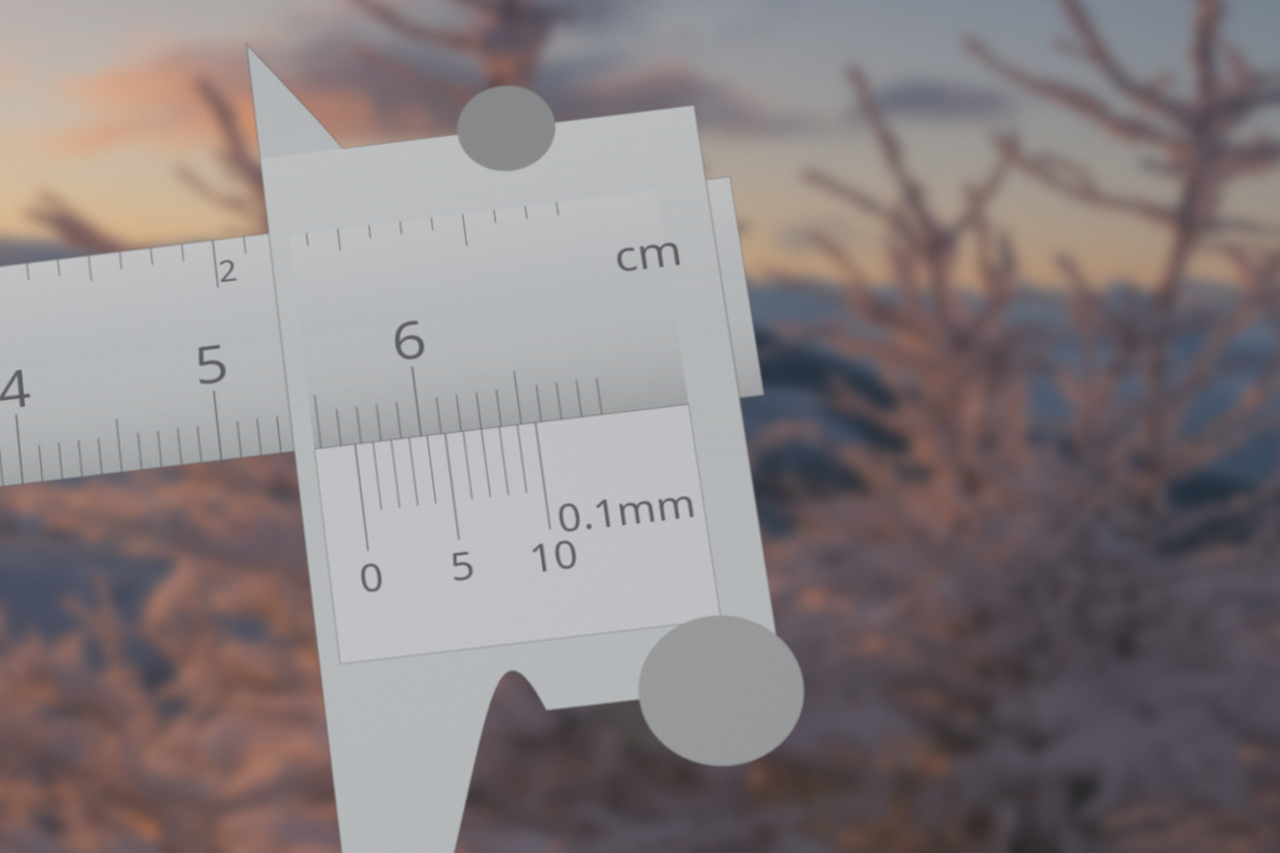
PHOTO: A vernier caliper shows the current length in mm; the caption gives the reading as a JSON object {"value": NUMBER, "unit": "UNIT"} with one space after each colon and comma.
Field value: {"value": 56.7, "unit": "mm"}
